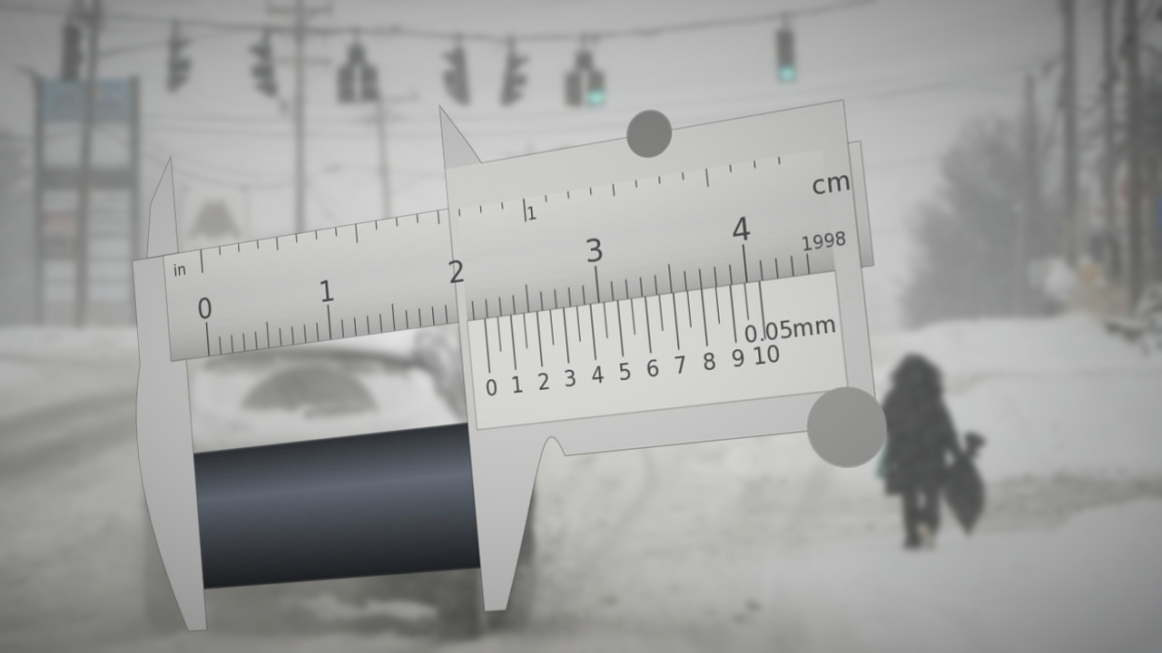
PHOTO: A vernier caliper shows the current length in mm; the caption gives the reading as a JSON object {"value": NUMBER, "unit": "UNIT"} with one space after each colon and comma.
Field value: {"value": 21.8, "unit": "mm"}
